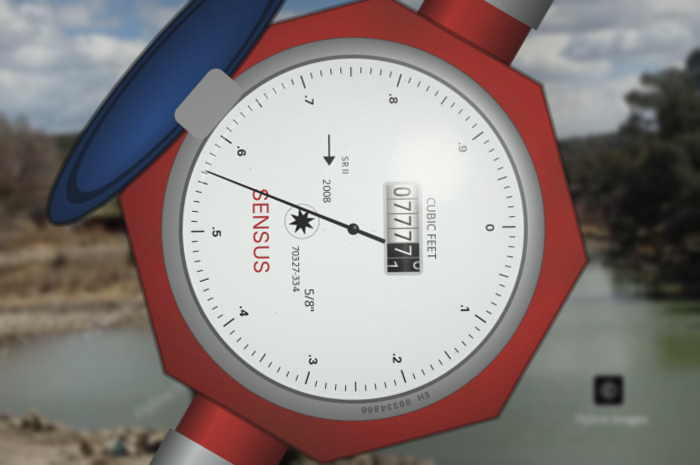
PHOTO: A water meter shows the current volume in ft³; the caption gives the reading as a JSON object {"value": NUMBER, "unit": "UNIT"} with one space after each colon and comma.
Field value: {"value": 77770.56, "unit": "ft³"}
